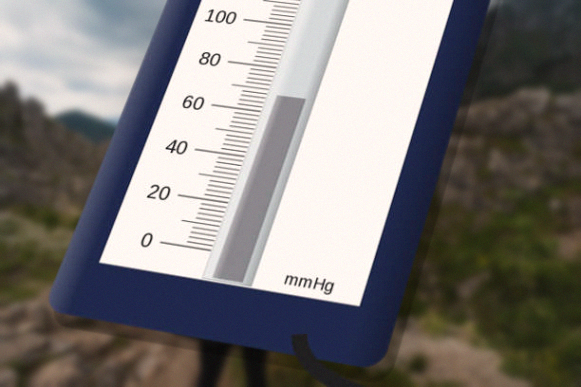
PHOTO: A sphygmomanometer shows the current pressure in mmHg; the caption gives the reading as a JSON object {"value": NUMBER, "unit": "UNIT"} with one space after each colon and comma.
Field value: {"value": 68, "unit": "mmHg"}
